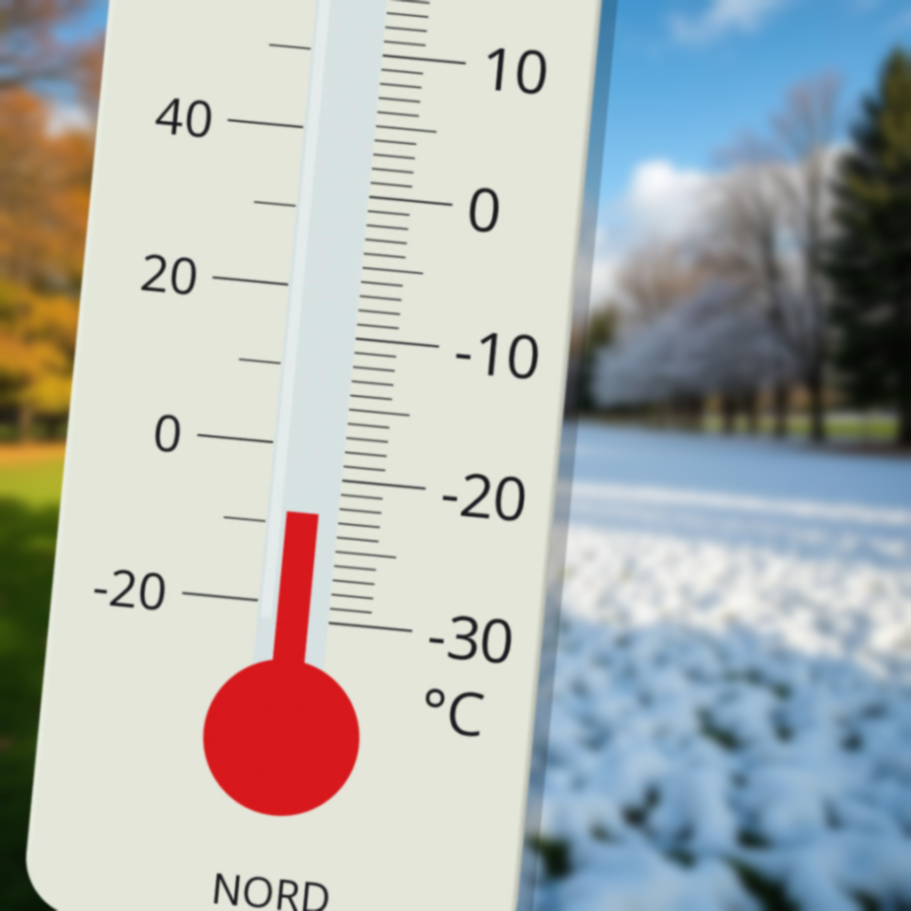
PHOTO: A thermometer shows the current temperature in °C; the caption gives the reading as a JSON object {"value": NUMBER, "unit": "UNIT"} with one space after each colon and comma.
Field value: {"value": -22.5, "unit": "°C"}
